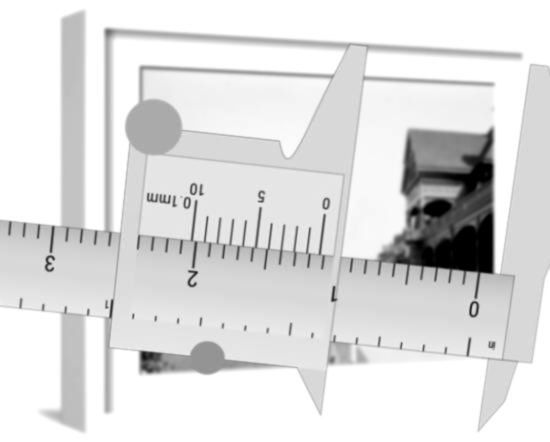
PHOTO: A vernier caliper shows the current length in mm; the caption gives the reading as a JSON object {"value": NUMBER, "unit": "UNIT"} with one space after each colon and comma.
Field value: {"value": 11.3, "unit": "mm"}
